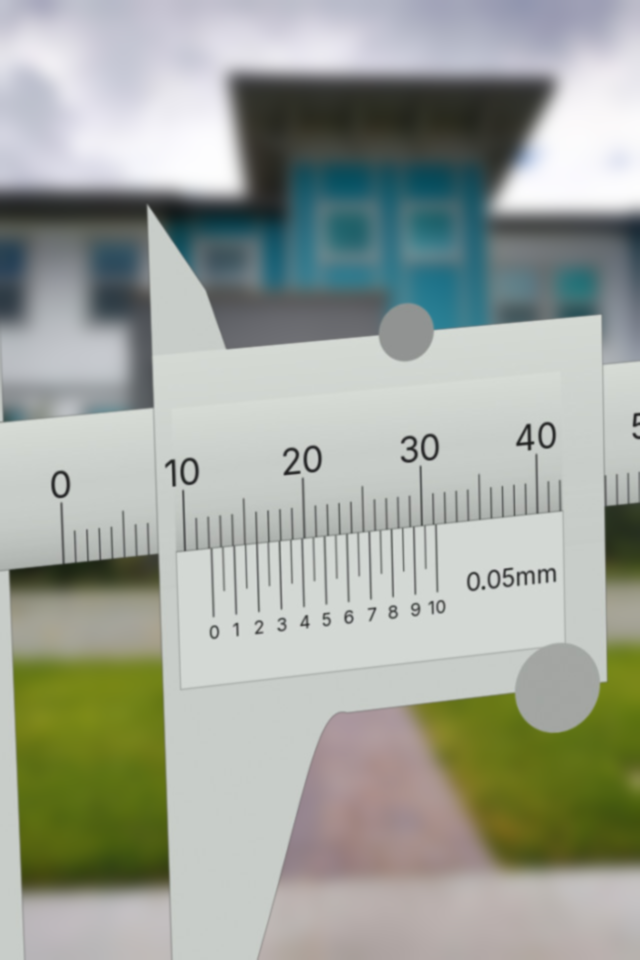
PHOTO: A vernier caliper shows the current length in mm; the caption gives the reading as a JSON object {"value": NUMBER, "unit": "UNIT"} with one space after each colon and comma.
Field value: {"value": 12.2, "unit": "mm"}
